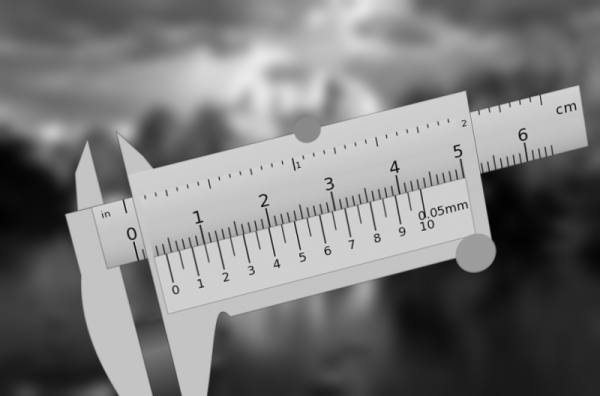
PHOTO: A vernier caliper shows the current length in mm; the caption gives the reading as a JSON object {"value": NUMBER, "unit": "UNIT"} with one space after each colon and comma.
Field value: {"value": 4.2, "unit": "mm"}
